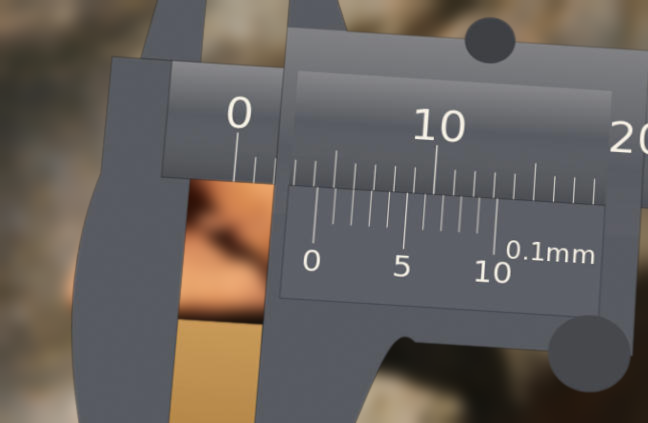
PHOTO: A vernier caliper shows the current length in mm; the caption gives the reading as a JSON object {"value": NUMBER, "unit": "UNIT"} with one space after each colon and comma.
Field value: {"value": 4.2, "unit": "mm"}
